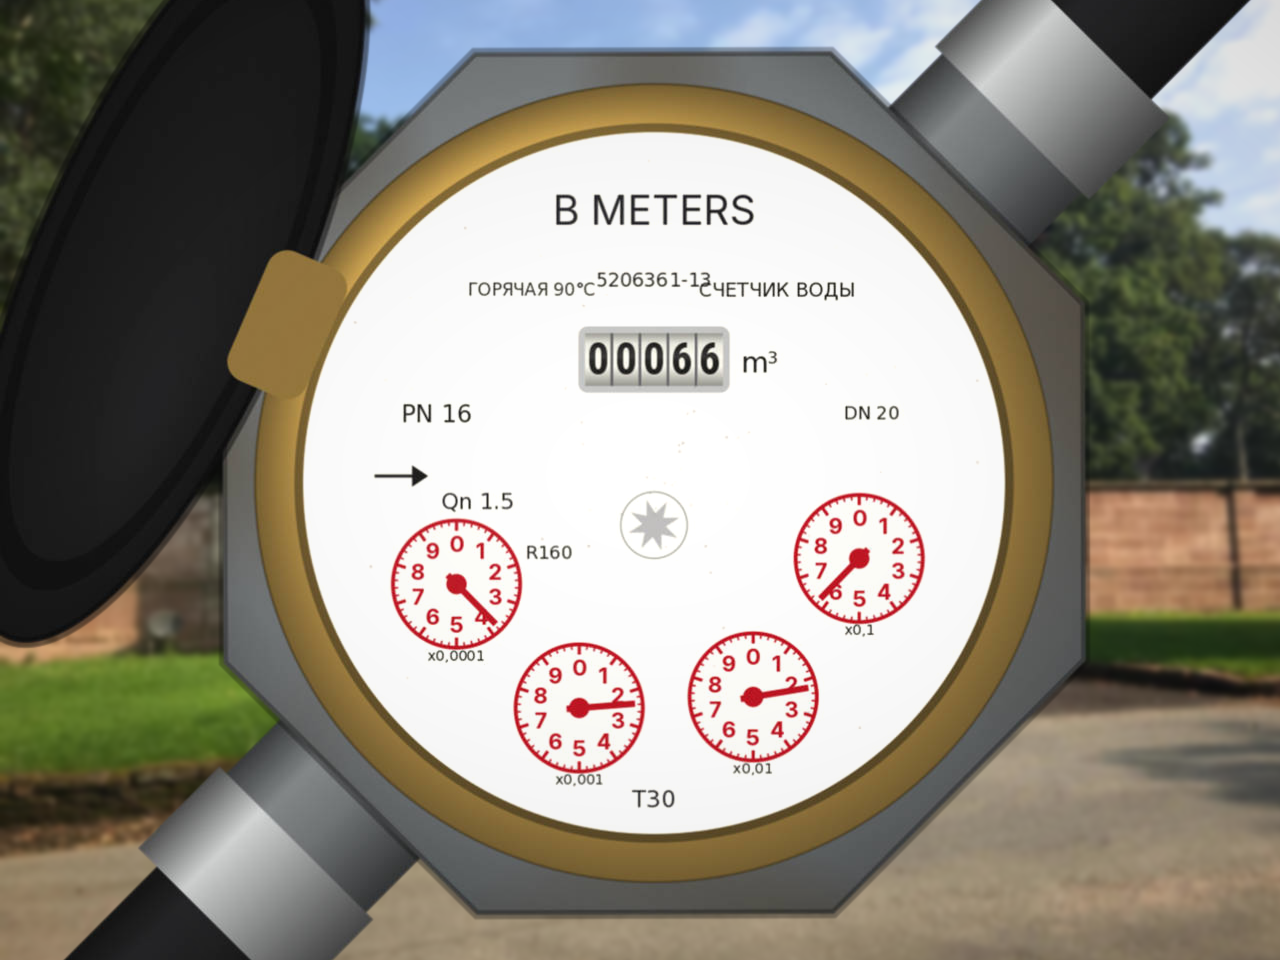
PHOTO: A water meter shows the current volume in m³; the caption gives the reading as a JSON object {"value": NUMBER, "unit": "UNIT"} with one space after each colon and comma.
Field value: {"value": 66.6223, "unit": "m³"}
